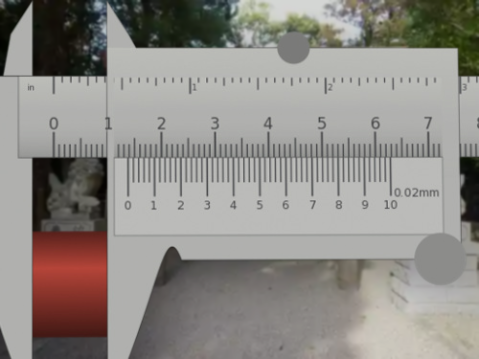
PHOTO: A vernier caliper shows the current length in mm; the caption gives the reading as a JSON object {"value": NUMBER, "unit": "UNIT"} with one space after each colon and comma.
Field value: {"value": 13.8, "unit": "mm"}
